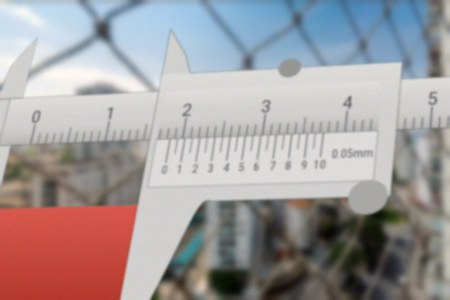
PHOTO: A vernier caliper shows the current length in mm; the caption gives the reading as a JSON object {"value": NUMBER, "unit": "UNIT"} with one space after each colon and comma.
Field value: {"value": 18.4, "unit": "mm"}
